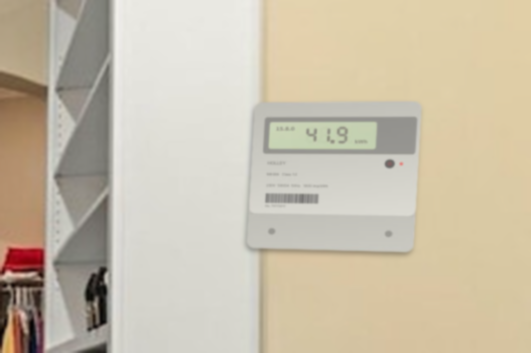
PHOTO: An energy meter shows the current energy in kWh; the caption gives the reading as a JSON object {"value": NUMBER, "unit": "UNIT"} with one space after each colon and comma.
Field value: {"value": 41.9, "unit": "kWh"}
